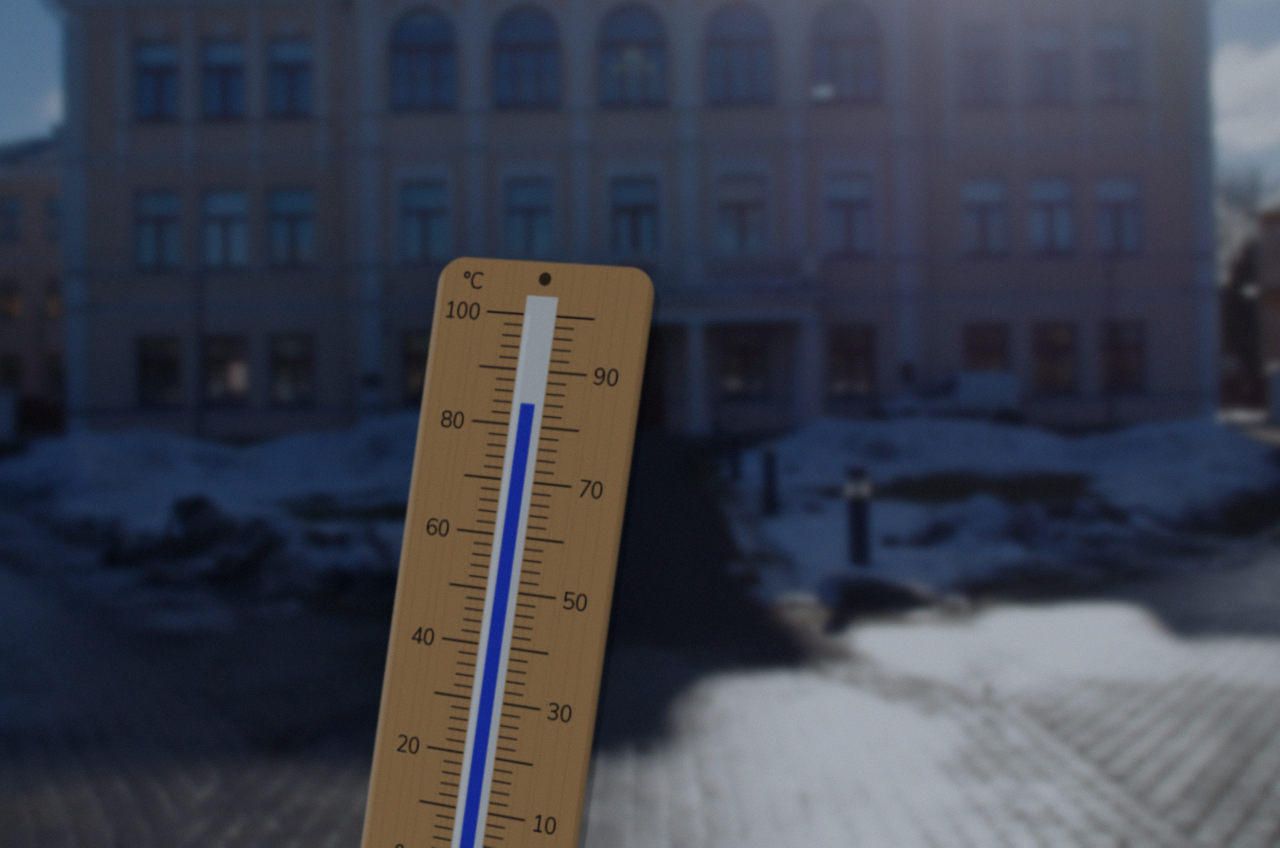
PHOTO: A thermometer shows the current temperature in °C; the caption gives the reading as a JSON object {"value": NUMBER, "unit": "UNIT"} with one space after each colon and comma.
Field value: {"value": 84, "unit": "°C"}
